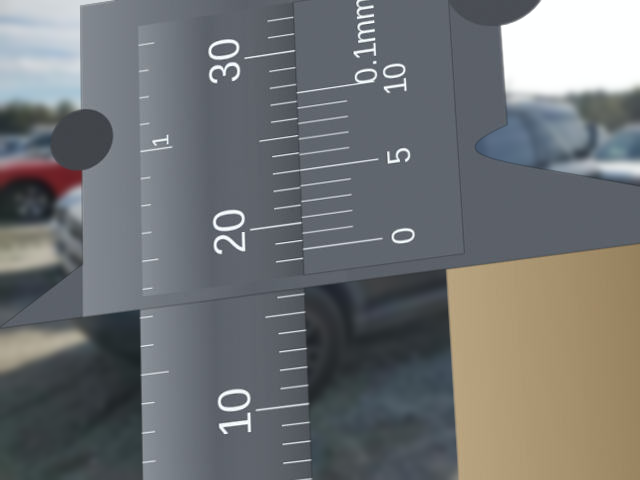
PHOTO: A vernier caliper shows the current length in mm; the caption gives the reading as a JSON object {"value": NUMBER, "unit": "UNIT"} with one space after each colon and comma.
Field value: {"value": 18.5, "unit": "mm"}
